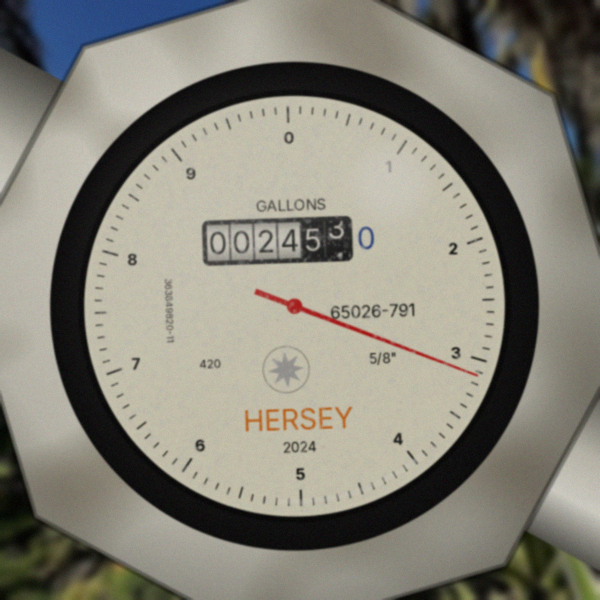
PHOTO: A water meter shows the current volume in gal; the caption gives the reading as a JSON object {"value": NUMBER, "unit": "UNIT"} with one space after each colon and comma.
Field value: {"value": 24533.1, "unit": "gal"}
